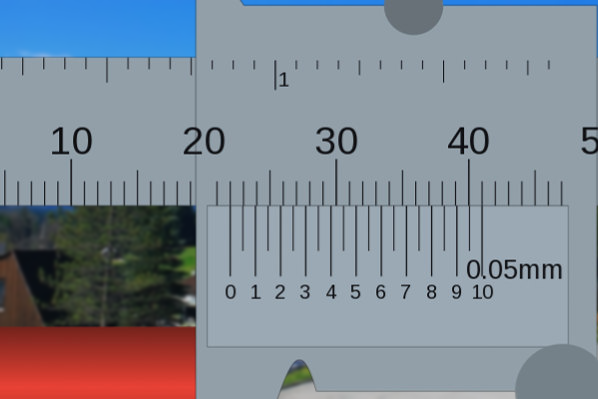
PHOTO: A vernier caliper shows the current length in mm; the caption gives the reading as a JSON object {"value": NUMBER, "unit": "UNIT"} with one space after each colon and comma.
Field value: {"value": 22.0, "unit": "mm"}
